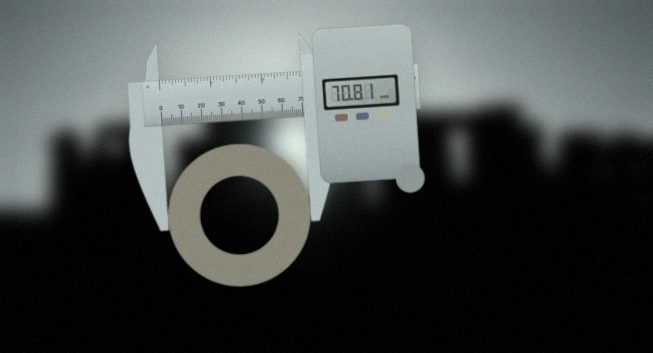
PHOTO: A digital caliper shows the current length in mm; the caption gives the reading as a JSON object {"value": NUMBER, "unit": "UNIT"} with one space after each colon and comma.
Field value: {"value": 70.81, "unit": "mm"}
